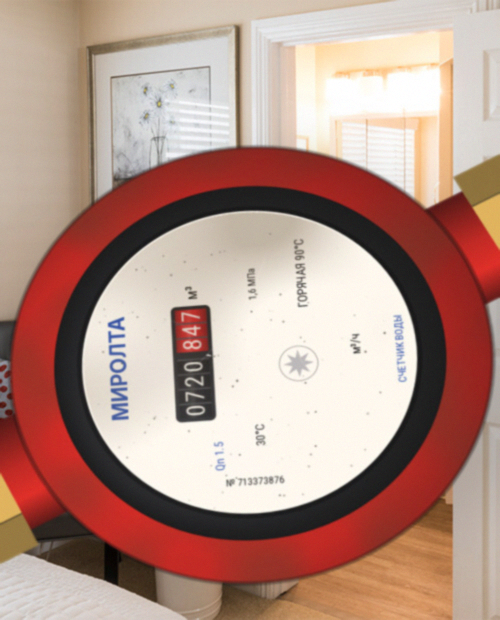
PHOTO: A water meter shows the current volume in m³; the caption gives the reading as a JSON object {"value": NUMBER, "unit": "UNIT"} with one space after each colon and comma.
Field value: {"value": 720.847, "unit": "m³"}
